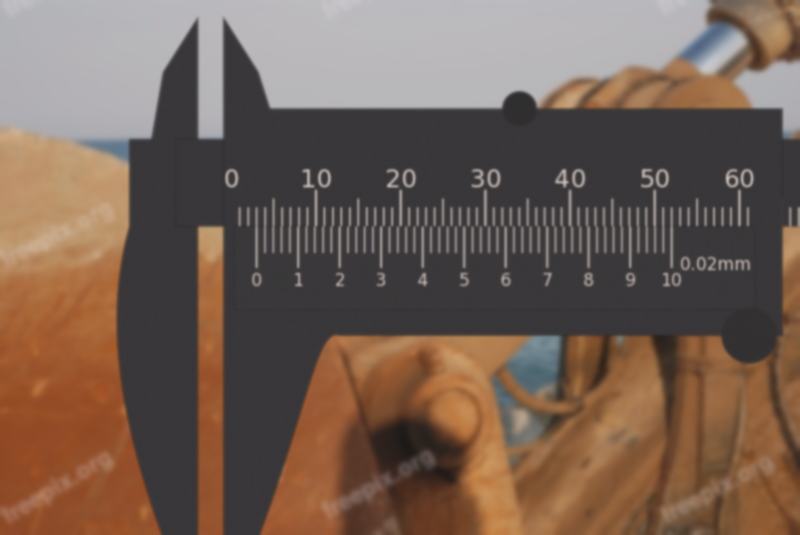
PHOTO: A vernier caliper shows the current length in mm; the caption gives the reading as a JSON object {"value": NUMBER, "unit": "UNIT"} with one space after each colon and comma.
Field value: {"value": 3.0, "unit": "mm"}
